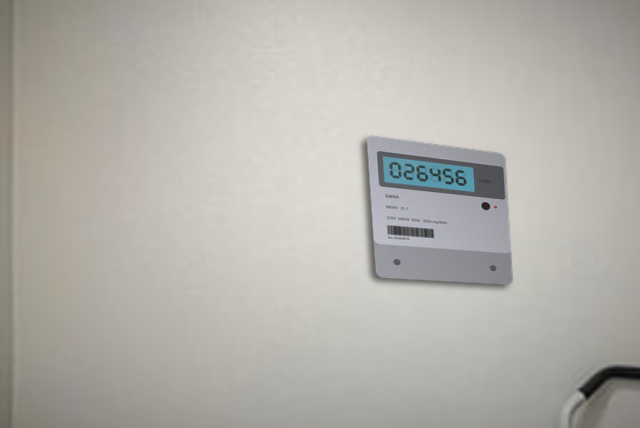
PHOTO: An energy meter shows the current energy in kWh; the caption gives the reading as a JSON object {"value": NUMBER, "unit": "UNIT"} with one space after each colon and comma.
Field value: {"value": 26456, "unit": "kWh"}
